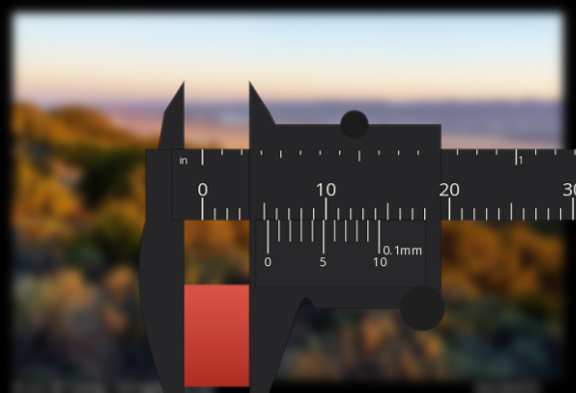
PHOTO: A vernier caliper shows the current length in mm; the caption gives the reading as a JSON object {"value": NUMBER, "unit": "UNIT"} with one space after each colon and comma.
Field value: {"value": 5.3, "unit": "mm"}
